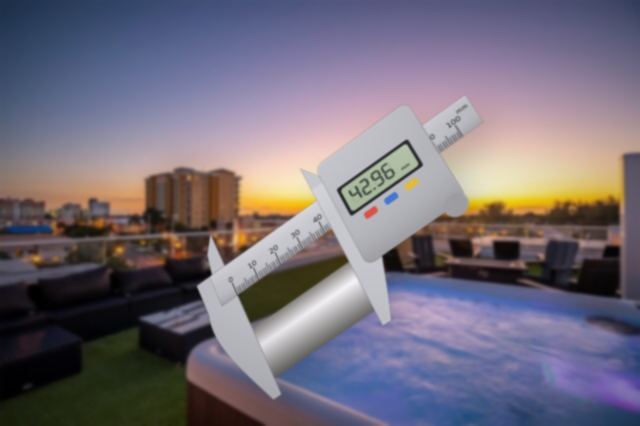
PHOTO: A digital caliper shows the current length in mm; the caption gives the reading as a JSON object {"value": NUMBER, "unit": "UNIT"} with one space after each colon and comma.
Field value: {"value": 42.96, "unit": "mm"}
